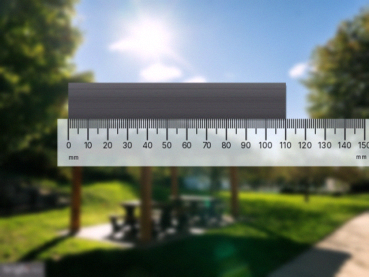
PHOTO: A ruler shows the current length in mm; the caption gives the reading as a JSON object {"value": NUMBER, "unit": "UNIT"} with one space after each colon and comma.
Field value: {"value": 110, "unit": "mm"}
